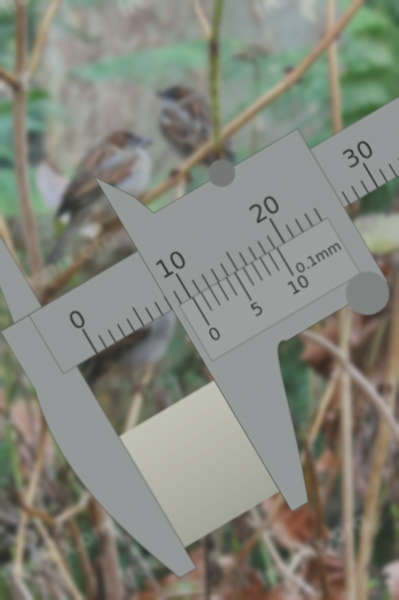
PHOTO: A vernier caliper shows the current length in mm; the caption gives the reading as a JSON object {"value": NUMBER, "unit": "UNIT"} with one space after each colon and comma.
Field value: {"value": 10.2, "unit": "mm"}
